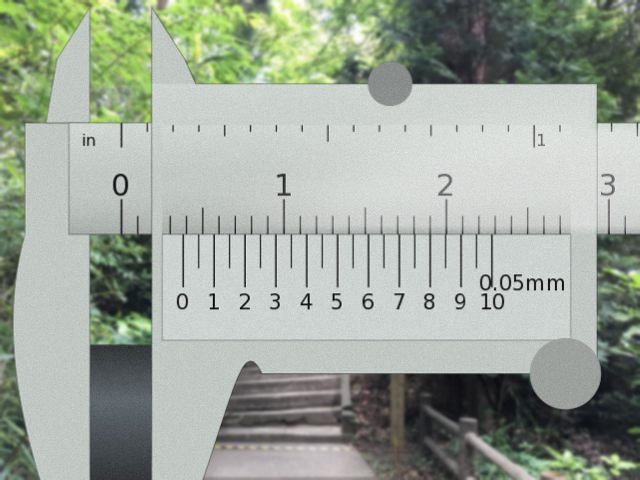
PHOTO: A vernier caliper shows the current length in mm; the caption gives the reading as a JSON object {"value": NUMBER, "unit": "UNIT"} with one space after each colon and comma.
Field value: {"value": 3.8, "unit": "mm"}
